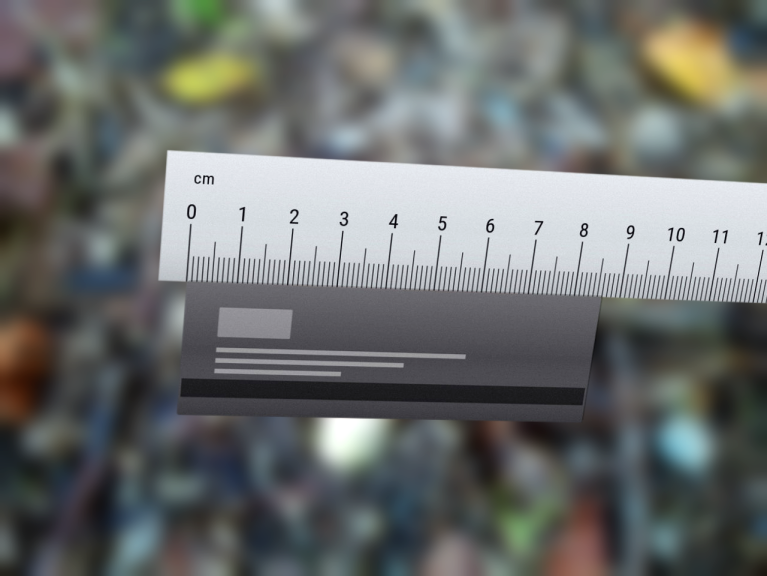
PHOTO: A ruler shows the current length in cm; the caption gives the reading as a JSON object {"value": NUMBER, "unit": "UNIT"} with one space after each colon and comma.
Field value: {"value": 8.6, "unit": "cm"}
